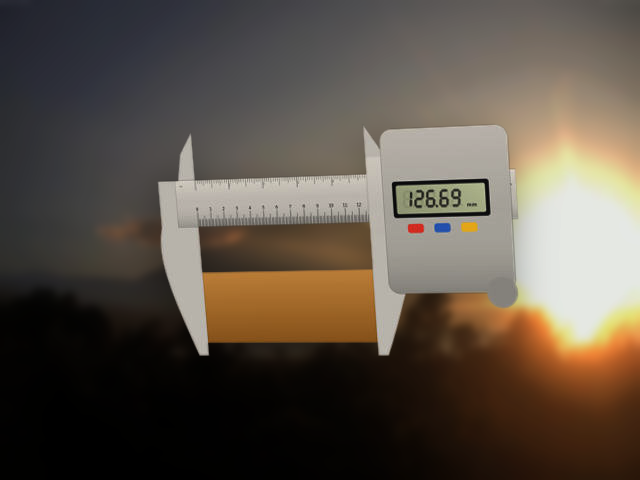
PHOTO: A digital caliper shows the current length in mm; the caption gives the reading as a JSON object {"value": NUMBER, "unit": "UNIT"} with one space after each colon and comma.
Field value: {"value": 126.69, "unit": "mm"}
